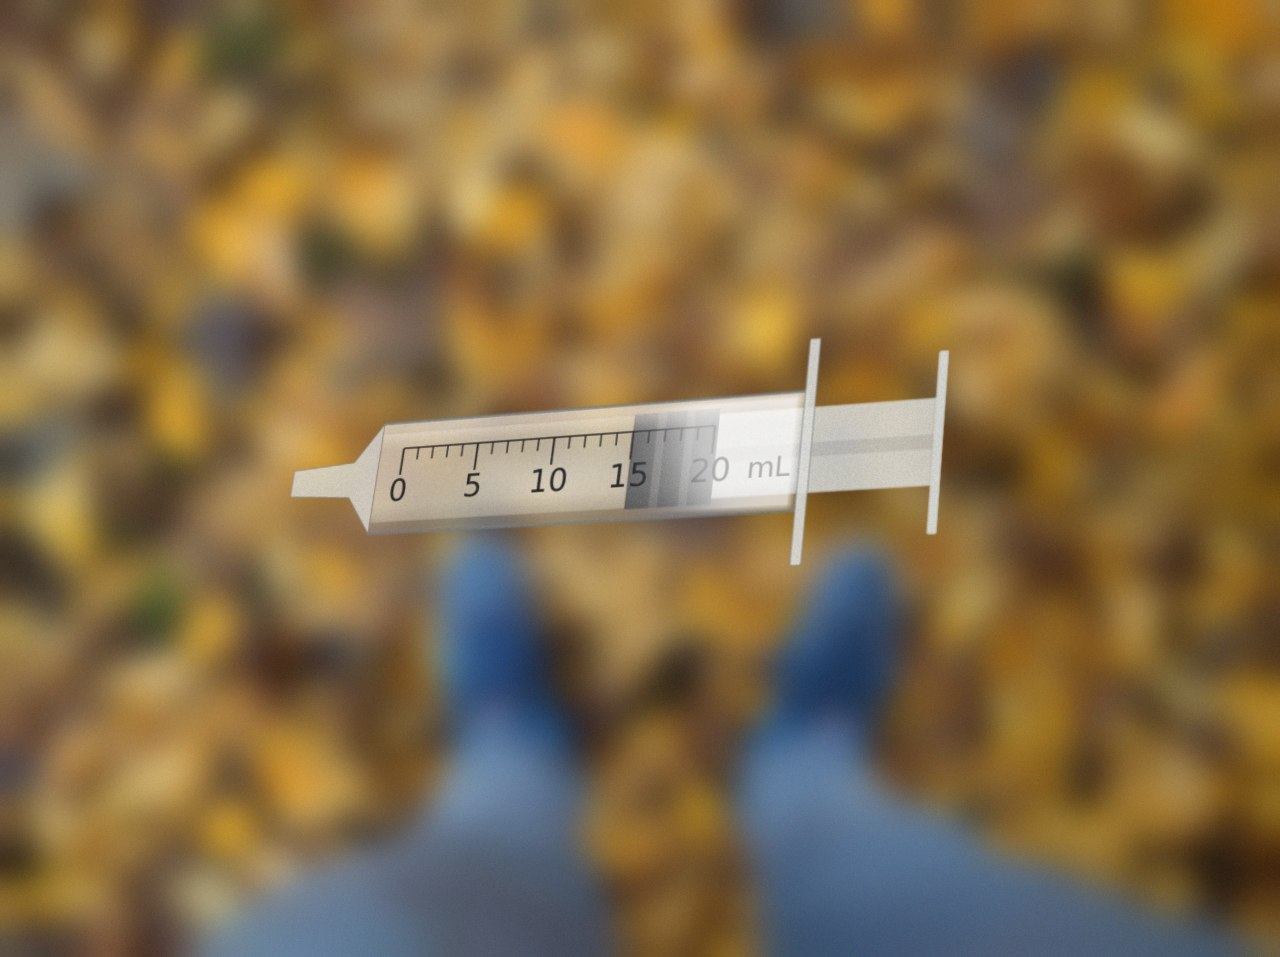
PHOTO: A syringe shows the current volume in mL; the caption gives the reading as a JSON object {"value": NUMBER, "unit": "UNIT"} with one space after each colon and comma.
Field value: {"value": 15, "unit": "mL"}
